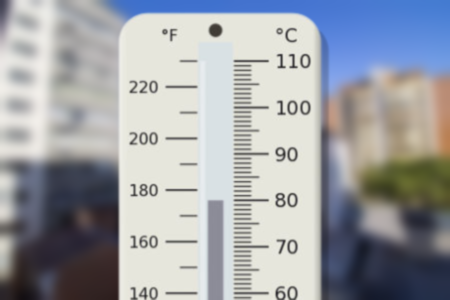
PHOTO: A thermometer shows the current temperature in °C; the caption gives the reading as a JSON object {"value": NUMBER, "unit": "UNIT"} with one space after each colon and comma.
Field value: {"value": 80, "unit": "°C"}
